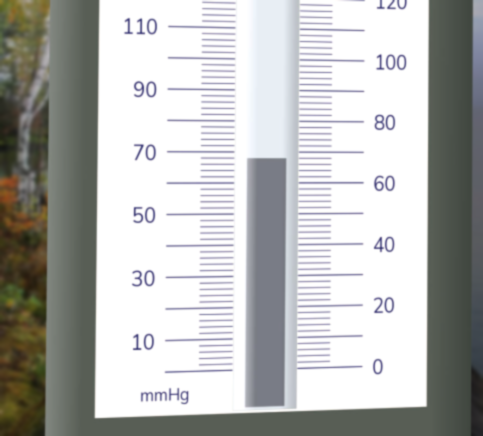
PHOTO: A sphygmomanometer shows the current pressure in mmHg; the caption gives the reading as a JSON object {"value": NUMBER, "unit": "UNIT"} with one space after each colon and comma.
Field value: {"value": 68, "unit": "mmHg"}
